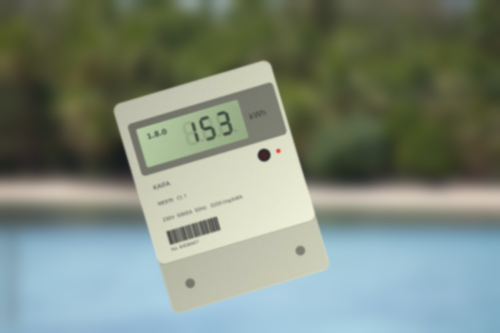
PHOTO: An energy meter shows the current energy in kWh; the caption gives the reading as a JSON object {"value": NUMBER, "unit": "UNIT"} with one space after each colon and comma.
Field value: {"value": 153, "unit": "kWh"}
